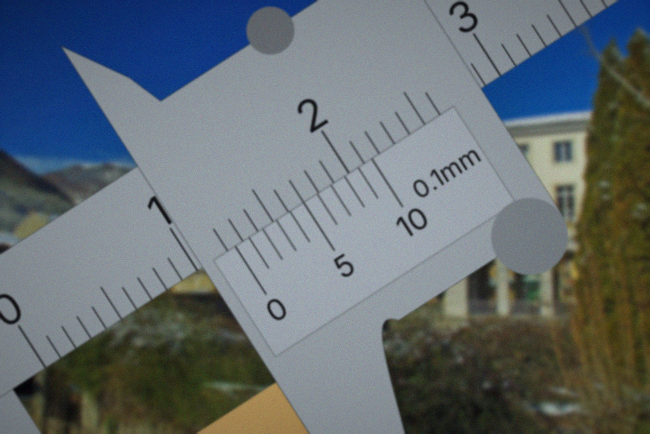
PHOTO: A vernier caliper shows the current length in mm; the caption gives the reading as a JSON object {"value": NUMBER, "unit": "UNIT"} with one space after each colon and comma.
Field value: {"value": 12.5, "unit": "mm"}
